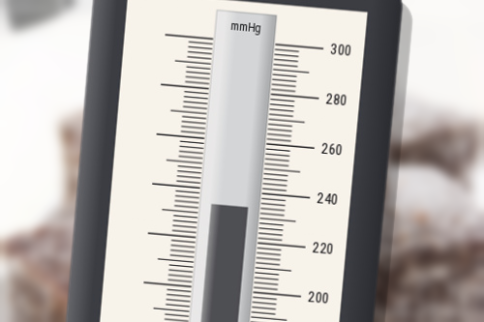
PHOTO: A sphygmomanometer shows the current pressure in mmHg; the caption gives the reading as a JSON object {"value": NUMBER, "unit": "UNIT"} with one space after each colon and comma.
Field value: {"value": 234, "unit": "mmHg"}
